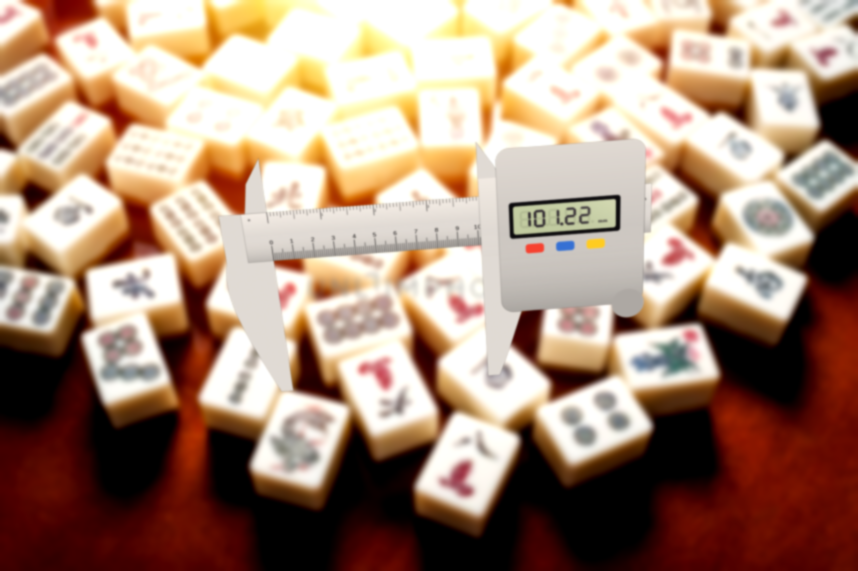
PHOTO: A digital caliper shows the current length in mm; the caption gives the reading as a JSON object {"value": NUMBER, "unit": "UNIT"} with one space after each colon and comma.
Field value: {"value": 101.22, "unit": "mm"}
